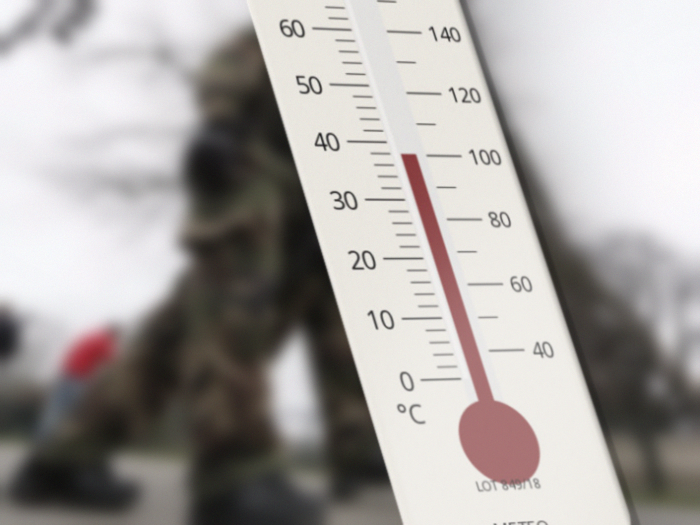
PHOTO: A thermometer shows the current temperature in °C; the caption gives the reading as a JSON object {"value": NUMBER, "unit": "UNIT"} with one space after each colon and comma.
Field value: {"value": 38, "unit": "°C"}
